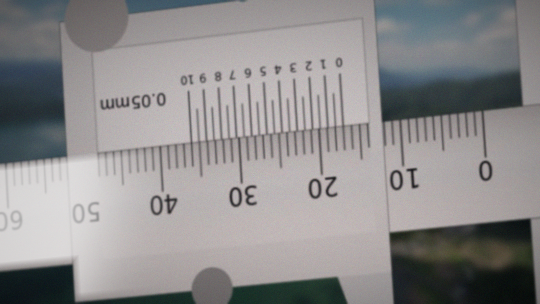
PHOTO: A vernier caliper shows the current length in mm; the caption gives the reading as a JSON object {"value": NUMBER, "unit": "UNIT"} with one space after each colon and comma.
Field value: {"value": 17.0, "unit": "mm"}
